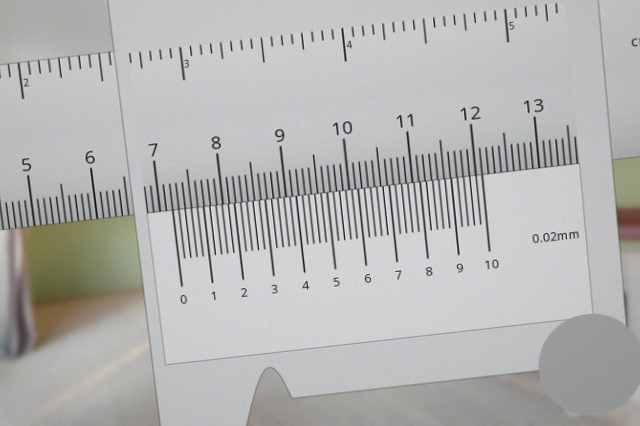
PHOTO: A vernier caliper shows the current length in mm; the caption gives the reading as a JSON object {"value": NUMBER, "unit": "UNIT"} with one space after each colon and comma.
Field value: {"value": 72.0, "unit": "mm"}
